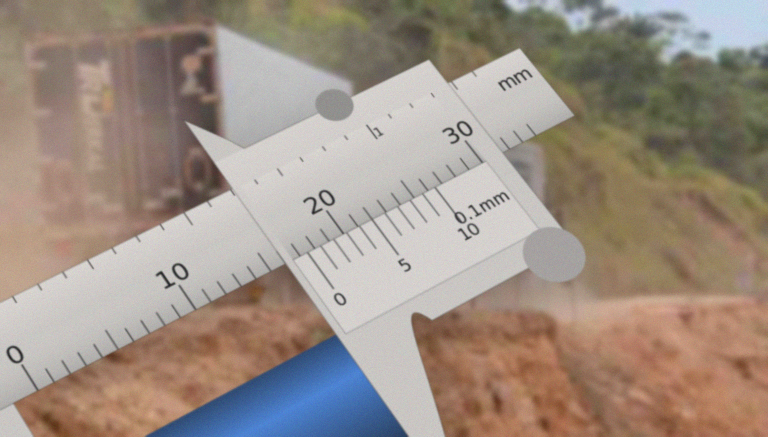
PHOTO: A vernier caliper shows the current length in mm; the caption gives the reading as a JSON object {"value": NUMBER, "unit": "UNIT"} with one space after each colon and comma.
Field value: {"value": 17.5, "unit": "mm"}
